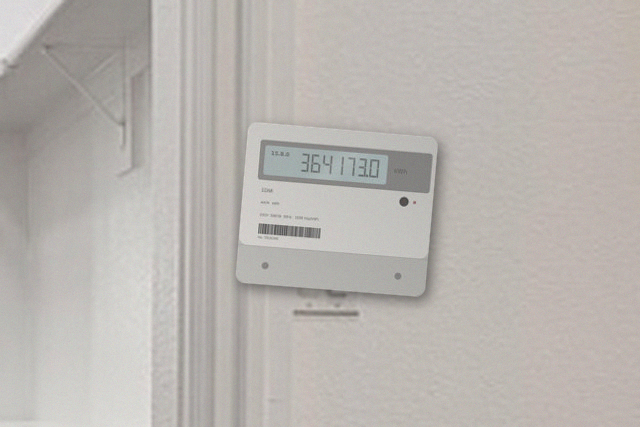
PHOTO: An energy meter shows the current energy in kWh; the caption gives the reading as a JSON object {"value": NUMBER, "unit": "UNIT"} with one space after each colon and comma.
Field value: {"value": 364173.0, "unit": "kWh"}
